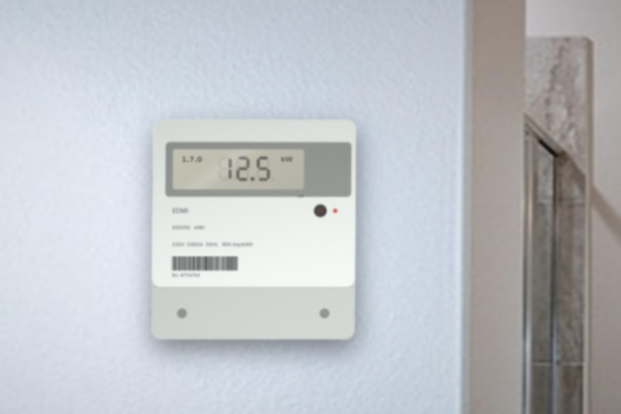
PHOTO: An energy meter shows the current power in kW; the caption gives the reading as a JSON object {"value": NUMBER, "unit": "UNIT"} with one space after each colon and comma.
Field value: {"value": 12.5, "unit": "kW"}
